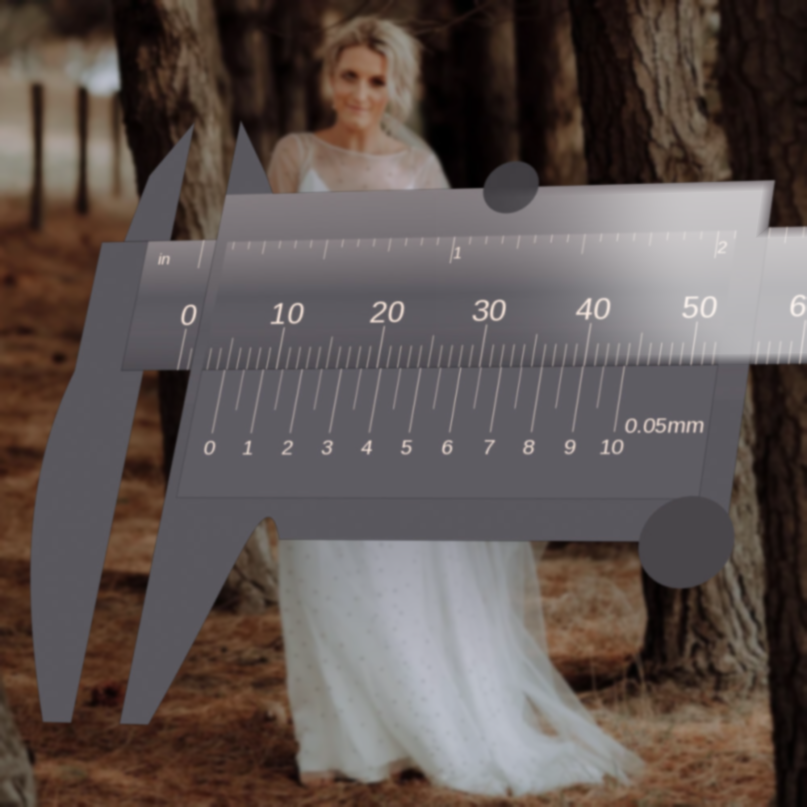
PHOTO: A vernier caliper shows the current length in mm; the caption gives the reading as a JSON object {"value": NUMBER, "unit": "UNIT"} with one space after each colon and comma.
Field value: {"value": 4.8, "unit": "mm"}
